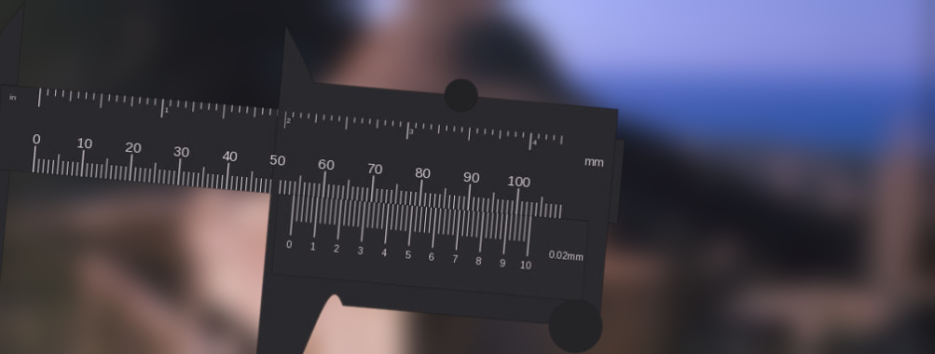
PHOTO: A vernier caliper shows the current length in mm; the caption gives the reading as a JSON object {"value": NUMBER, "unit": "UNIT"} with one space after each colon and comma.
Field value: {"value": 54.0, "unit": "mm"}
